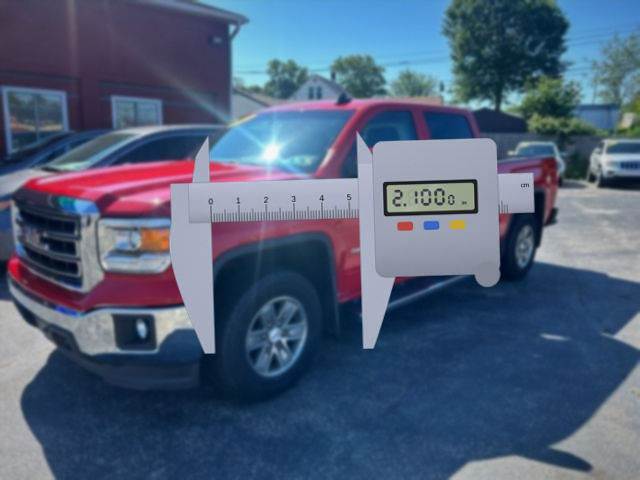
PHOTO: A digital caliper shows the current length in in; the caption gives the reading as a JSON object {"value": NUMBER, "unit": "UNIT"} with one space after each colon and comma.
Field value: {"value": 2.1000, "unit": "in"}
